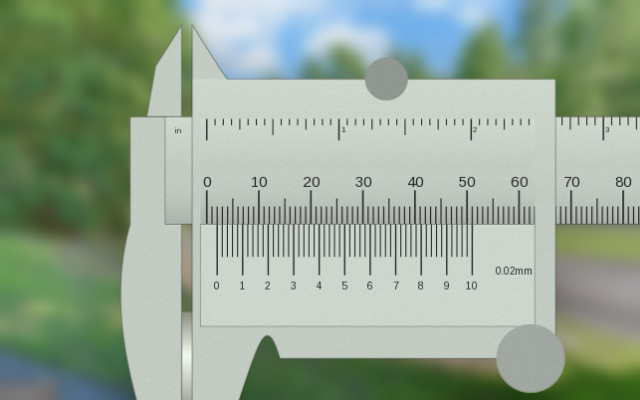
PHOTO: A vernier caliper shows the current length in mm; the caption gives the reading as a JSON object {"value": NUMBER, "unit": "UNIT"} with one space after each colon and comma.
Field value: {"value": 2.0, "unit": "mm"}
